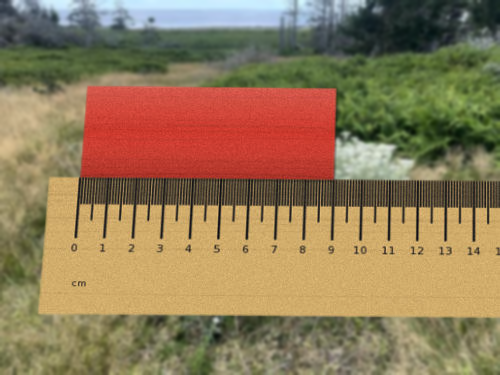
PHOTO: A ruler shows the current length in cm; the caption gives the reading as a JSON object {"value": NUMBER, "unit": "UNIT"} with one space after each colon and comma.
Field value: {"value": 9, "unit": "cm"}
